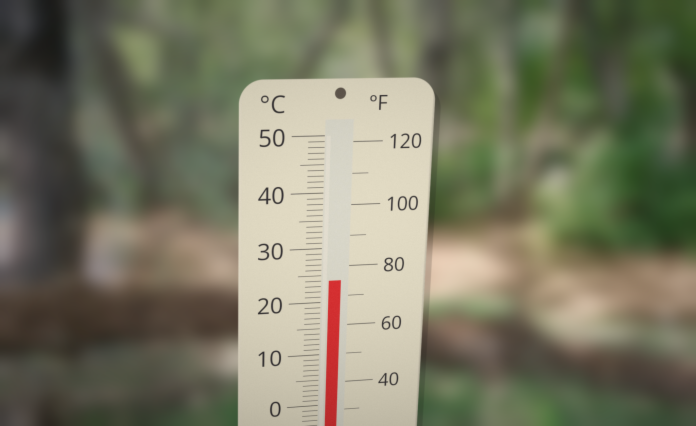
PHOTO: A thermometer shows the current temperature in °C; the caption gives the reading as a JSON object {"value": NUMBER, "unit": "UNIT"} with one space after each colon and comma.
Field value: {"value": 24, "unit": "°C"}
